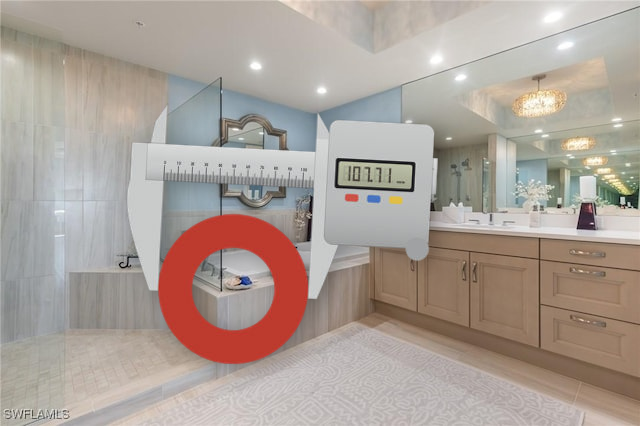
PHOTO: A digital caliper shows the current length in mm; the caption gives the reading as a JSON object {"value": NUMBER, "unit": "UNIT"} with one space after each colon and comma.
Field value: {"value": 107.71, "unit": "mm"}
